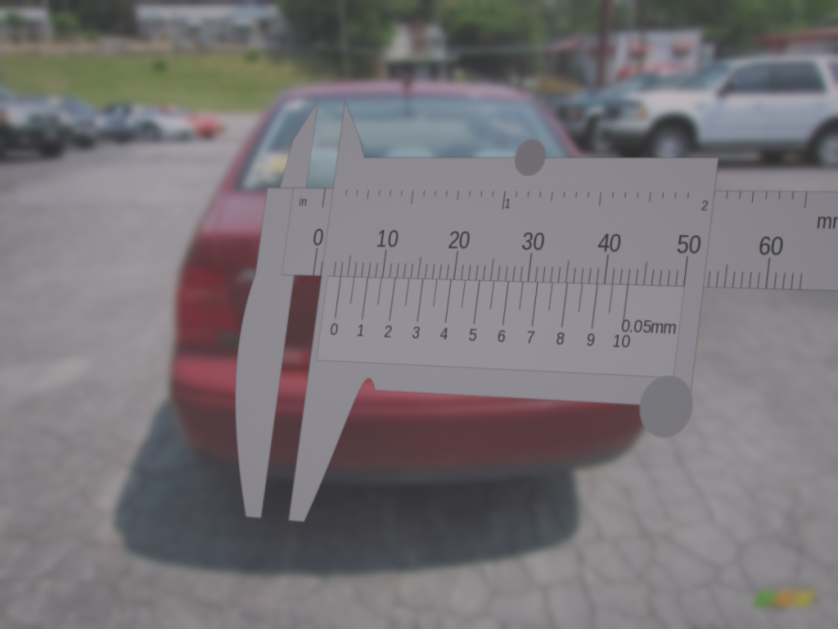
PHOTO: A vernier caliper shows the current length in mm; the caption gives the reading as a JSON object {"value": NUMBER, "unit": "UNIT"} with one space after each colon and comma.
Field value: {"value": 4.0, "unit": "mm"}
